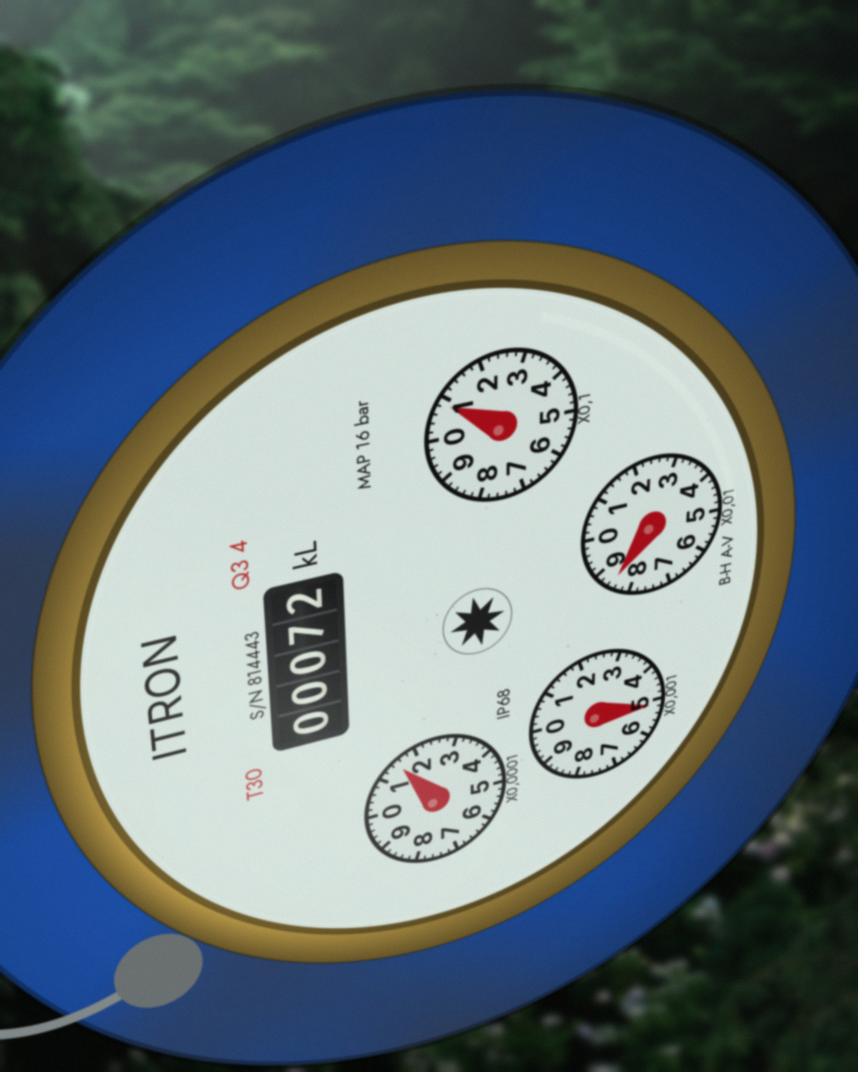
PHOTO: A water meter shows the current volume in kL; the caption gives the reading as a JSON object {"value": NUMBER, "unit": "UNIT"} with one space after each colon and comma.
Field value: {"value": 72.0851, "unit": "kL"}
